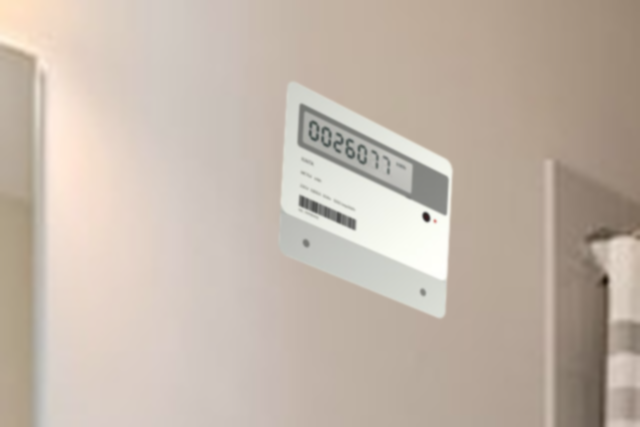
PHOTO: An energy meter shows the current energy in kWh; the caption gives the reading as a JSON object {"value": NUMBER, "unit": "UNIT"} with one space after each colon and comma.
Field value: {"value": 26077, "unit": "kWh"}
